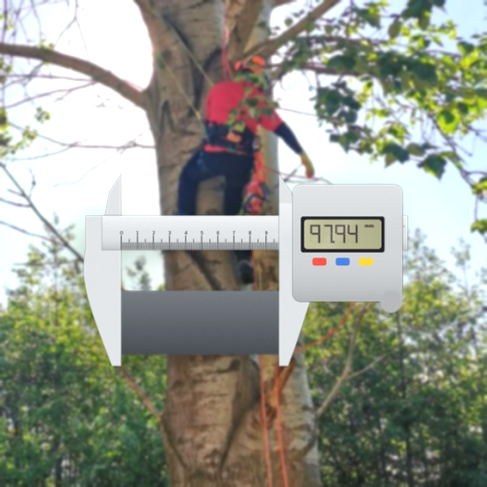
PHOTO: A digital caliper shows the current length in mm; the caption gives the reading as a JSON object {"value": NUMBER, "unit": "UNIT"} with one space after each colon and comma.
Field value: {"value": 97.94, "unit": "mm"}
